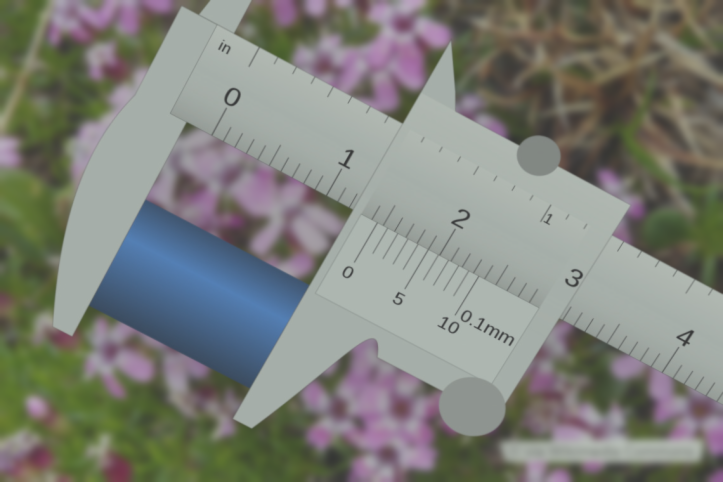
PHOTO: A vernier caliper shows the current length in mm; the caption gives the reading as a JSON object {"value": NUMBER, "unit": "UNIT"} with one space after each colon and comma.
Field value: {"value": 14.5, "unit": "mm"}
